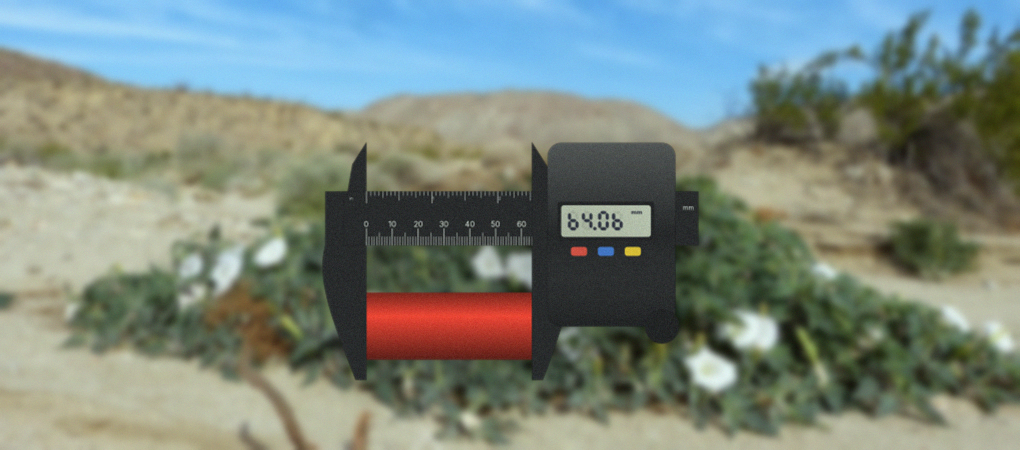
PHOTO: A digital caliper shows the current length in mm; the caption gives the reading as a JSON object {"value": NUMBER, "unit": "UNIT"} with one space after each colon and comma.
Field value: {"value": 64.06, "unit": "mm"}
